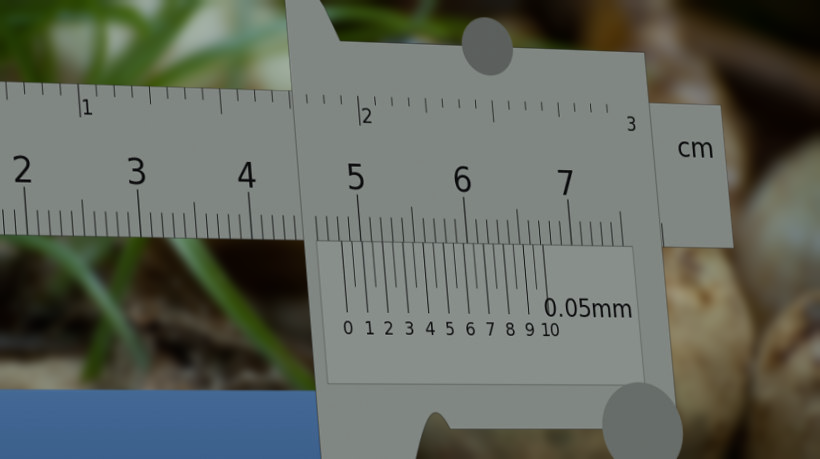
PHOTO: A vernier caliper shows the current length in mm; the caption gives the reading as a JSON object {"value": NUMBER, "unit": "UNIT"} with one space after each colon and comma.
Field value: {"value": 48.2, "unit": "mm"}
